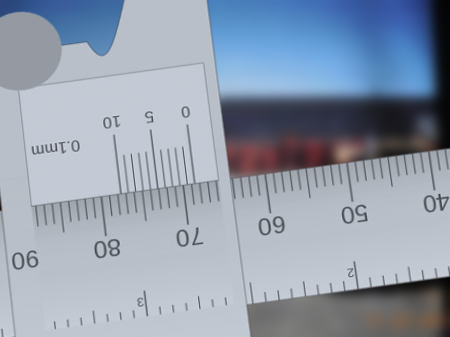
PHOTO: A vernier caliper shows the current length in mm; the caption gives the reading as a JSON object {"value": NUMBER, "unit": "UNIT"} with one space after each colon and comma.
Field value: {"value": 68.6, "unit": "mm"}
